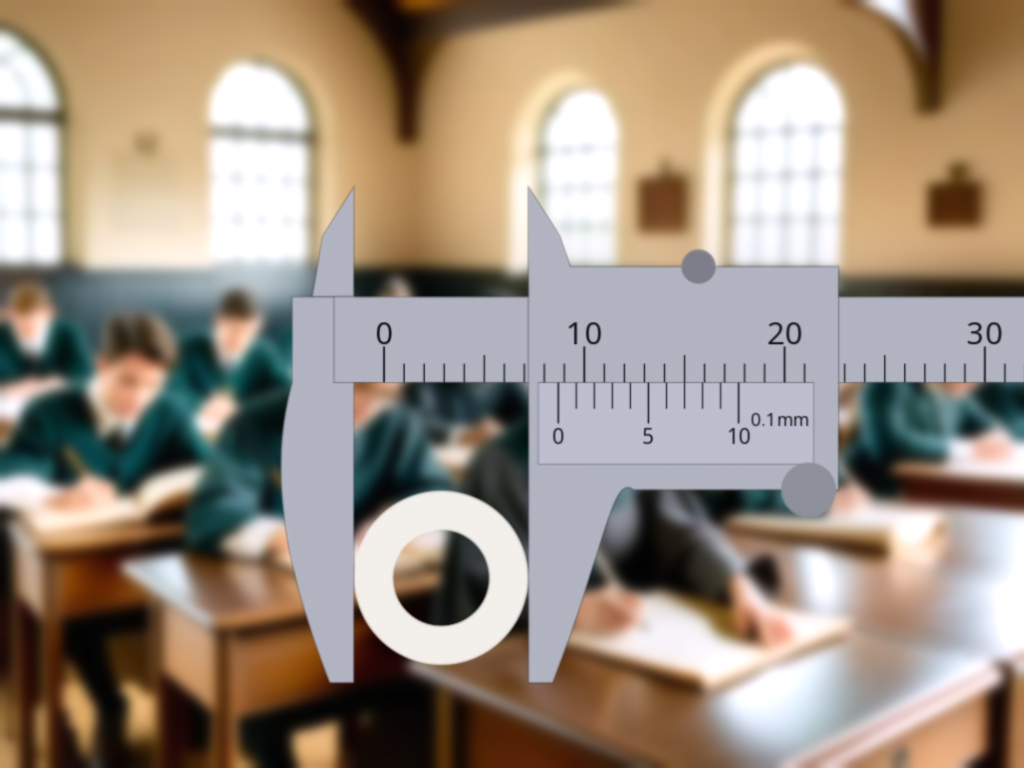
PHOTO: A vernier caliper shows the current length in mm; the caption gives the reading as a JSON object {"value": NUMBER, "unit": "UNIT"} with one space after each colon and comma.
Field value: {"value": 8.7, "unit": "mm"}
